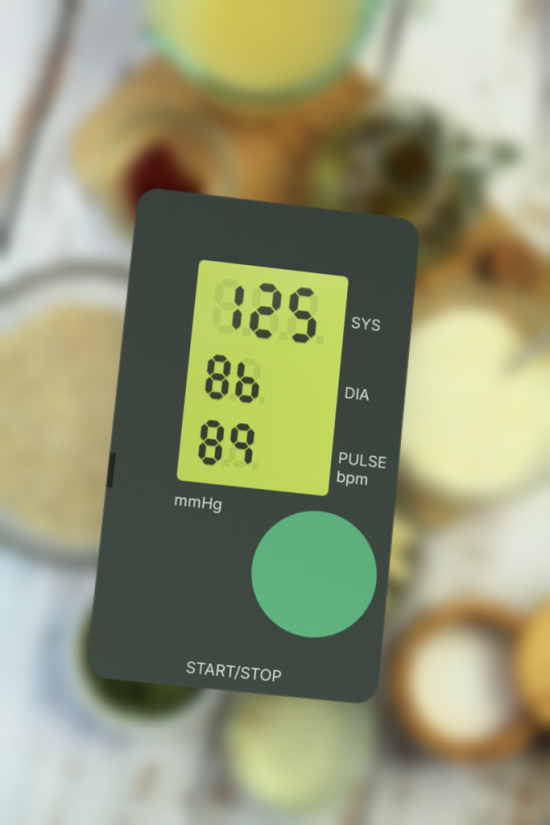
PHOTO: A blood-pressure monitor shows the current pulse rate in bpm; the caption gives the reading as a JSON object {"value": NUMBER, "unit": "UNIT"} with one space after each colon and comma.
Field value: {"value": 89, "unit": "bpm"}
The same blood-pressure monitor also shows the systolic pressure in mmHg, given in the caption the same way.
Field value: {"value": 125, "unit": "mmHg"}
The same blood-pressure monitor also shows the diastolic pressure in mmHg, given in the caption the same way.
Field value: {"value": 86, "unit": "mmHg"}
